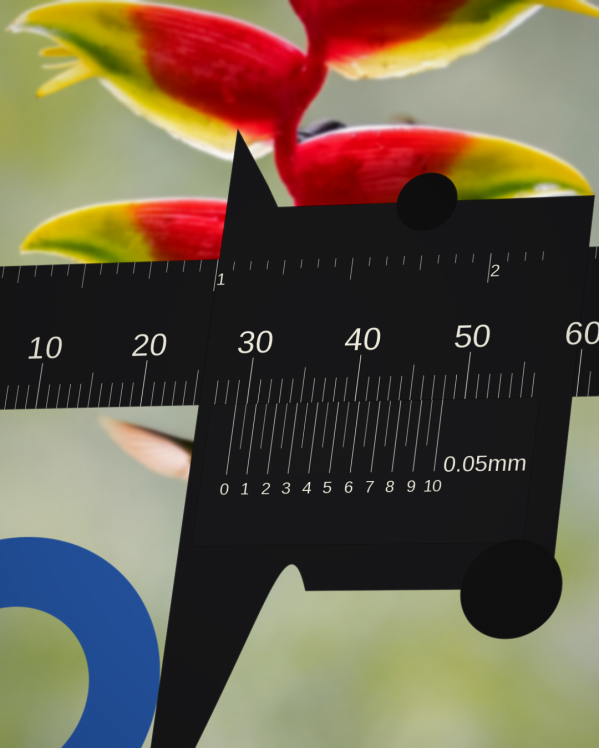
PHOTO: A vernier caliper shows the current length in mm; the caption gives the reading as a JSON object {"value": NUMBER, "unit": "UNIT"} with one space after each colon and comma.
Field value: {"value": 29.0, "unit": "mm"}
